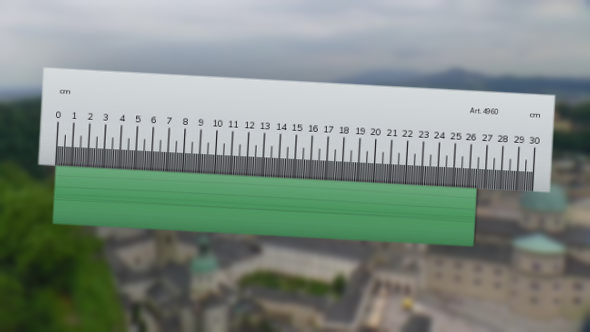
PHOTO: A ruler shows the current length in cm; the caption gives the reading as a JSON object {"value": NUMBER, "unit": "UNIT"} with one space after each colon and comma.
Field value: {"value": 26.5, "unit": "cm"}
